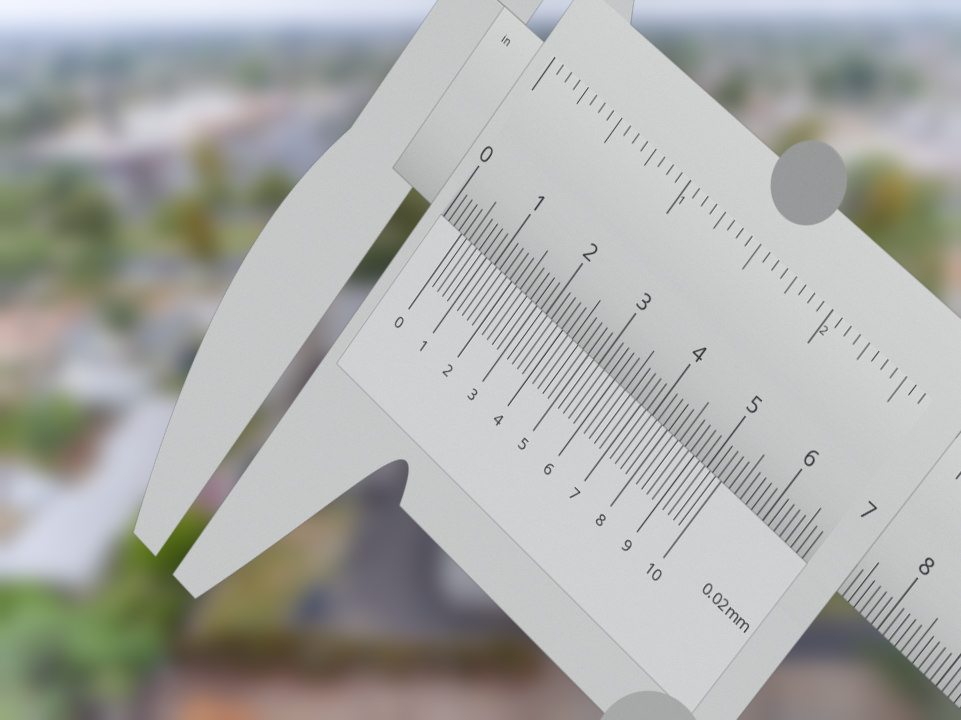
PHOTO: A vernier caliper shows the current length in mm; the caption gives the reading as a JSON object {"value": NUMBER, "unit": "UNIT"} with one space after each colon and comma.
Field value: {"value": 3.6, "unit": "mm"}
